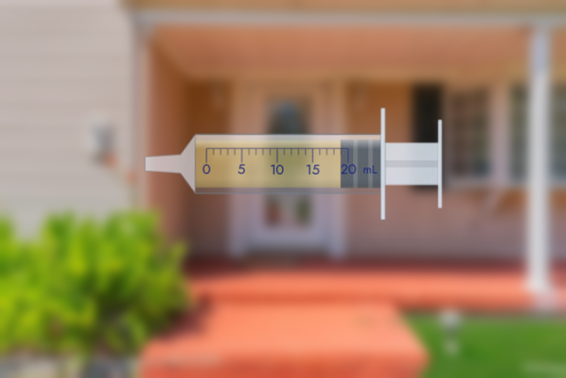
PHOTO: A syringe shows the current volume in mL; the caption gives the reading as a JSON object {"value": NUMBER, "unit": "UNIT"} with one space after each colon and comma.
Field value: {"value": 19, "unit": "mL"}
